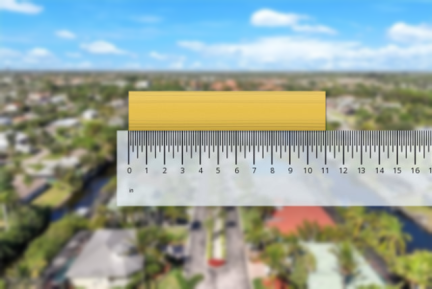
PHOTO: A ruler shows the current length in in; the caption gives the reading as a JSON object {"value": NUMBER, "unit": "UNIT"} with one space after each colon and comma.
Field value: {"value": 11, "unit": "in"}
